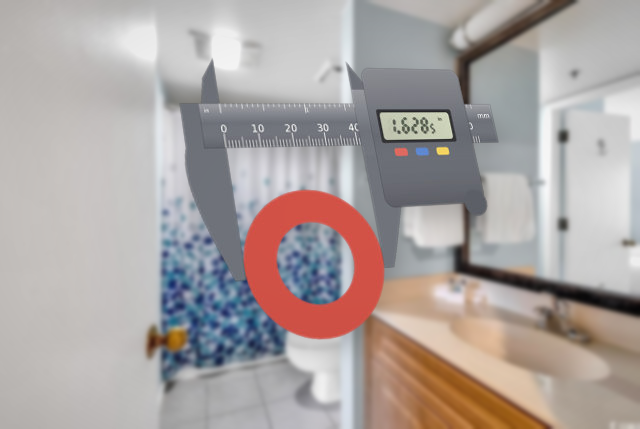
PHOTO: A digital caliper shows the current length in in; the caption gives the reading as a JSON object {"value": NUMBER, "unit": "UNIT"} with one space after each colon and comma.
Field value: {"value": 1.6285, "unit": "in"}
